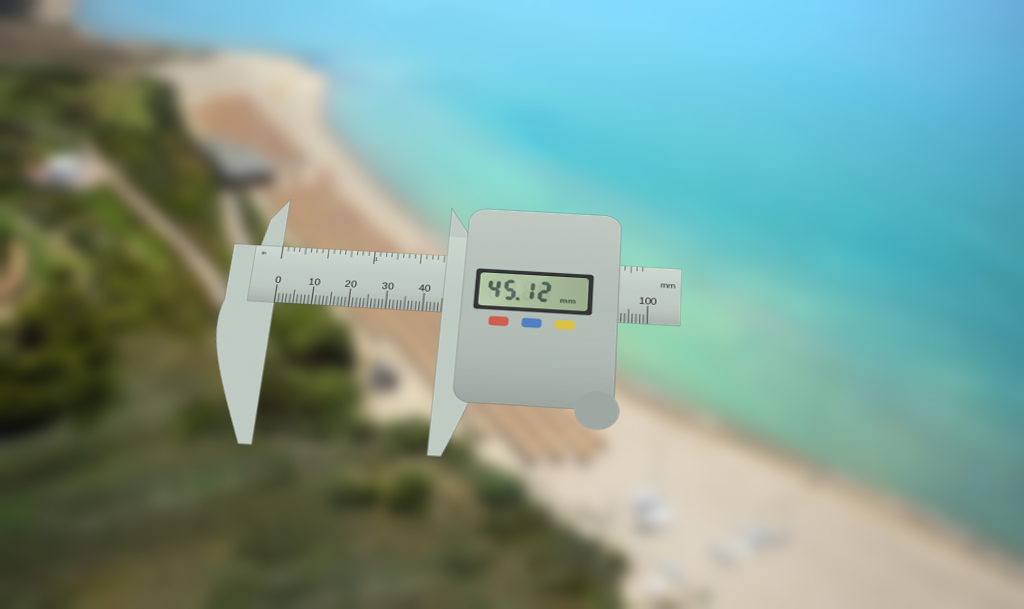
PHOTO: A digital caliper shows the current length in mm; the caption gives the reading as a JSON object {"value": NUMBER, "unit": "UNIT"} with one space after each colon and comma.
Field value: {"value": 45.12, "unit": "mm"}
